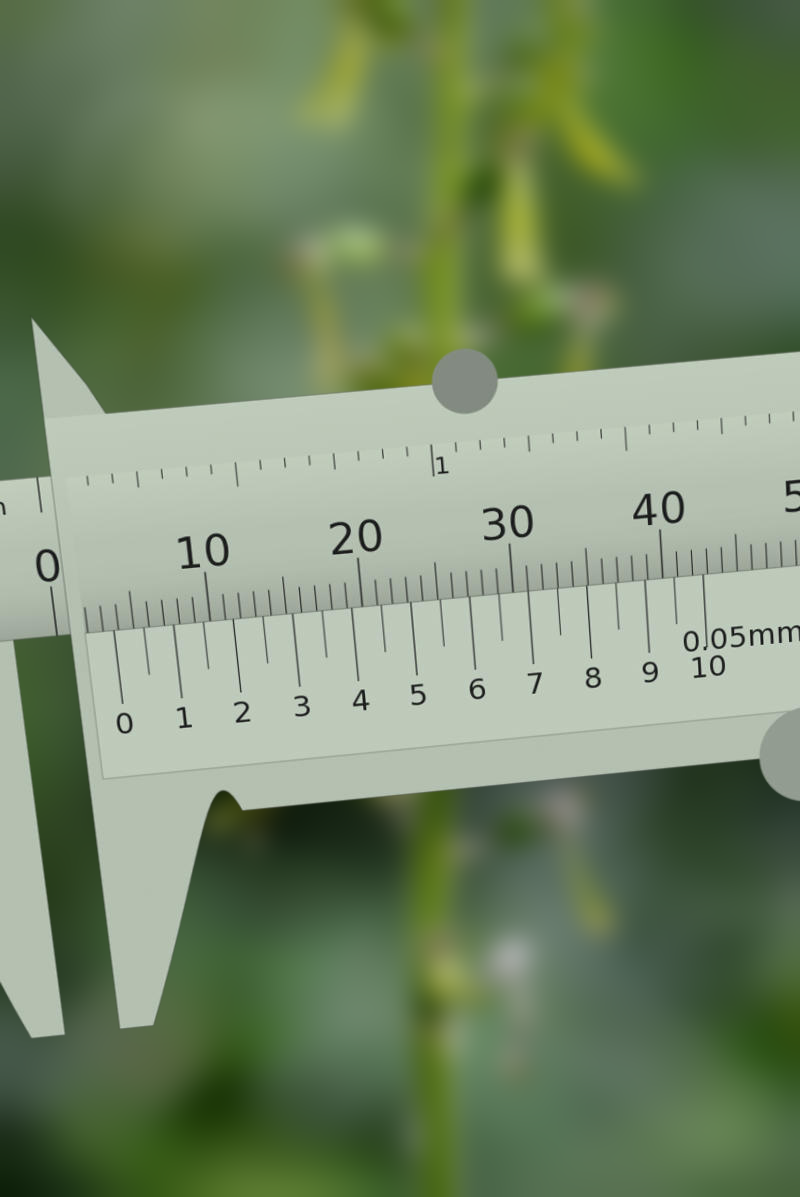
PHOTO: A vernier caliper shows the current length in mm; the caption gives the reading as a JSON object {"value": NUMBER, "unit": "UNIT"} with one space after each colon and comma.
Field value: {"value": 3.7, "unit": "mm"}
